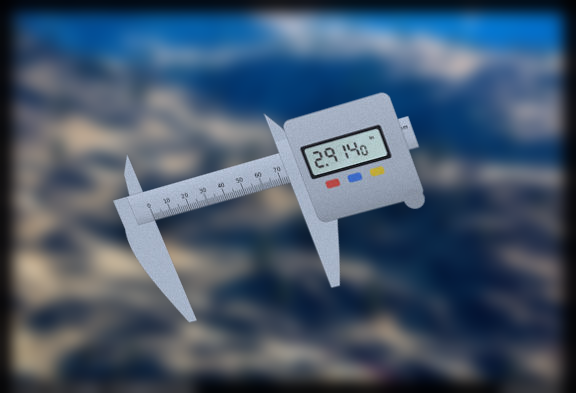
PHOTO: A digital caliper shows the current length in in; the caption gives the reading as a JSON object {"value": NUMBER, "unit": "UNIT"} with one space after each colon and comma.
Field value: {"value": 2.9140, "unit": "in"}
